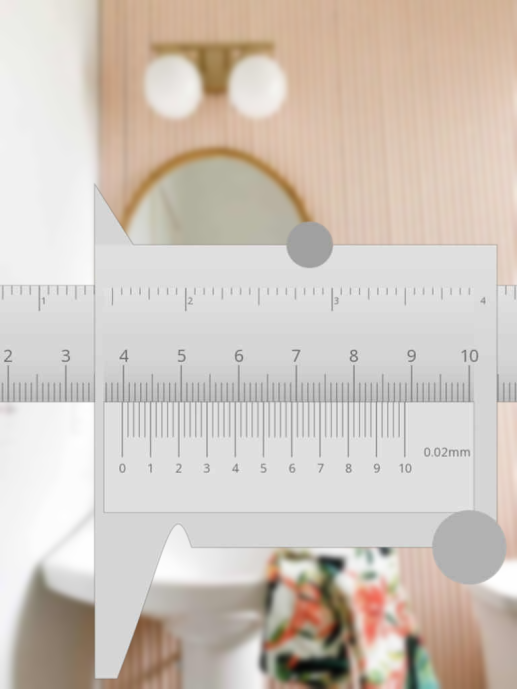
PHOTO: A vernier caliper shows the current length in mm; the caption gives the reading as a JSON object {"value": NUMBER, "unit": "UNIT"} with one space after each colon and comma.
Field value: {"value": 39.8, "unit": "mm"}
